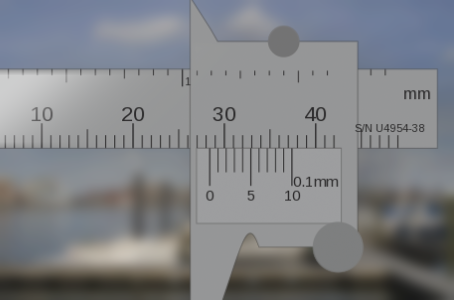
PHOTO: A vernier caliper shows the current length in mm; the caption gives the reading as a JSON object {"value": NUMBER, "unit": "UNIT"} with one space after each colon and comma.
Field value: {"value": 28.4, "unit": "mm"}
